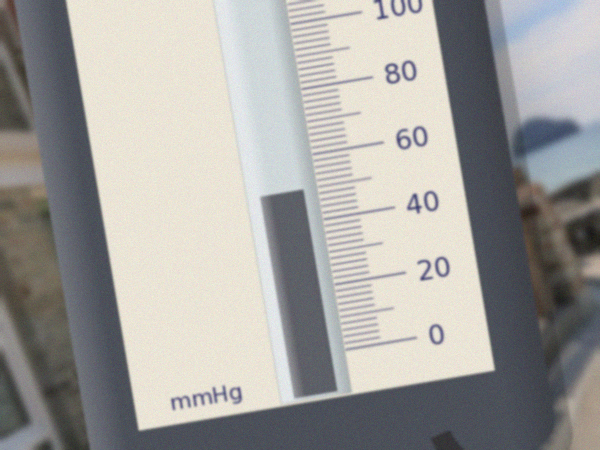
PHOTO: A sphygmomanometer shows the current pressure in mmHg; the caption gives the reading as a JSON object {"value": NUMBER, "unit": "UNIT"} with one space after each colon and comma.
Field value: {"value": 50, "unit": "mmHg"}
